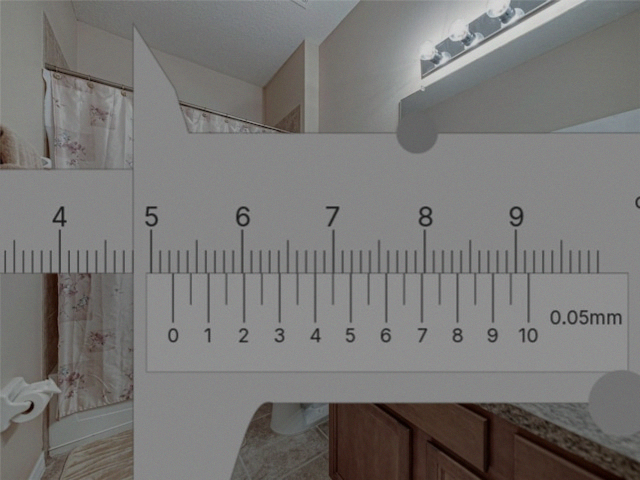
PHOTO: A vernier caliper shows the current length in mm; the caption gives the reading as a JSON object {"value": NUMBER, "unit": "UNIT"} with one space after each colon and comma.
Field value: {"value": 52.4, "unit": "mm"}
